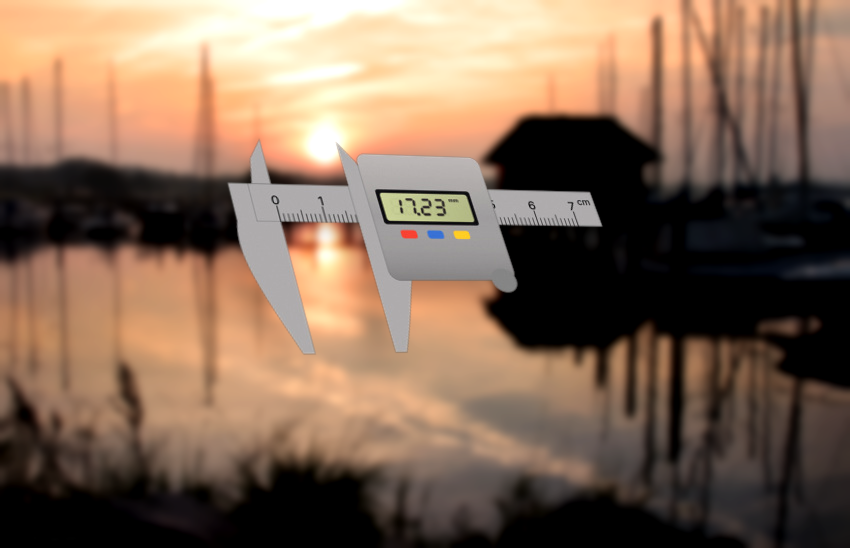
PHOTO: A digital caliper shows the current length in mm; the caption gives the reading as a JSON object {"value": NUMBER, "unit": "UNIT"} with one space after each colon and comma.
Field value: {"value": 17.23, "unit": "mm"}
